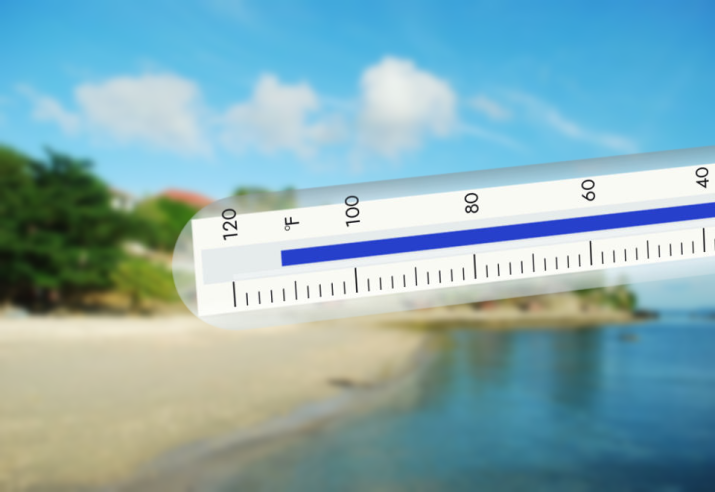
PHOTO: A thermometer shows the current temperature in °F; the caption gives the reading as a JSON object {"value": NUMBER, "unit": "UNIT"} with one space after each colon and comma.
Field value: {"value": 112, "unit": "°F"}
